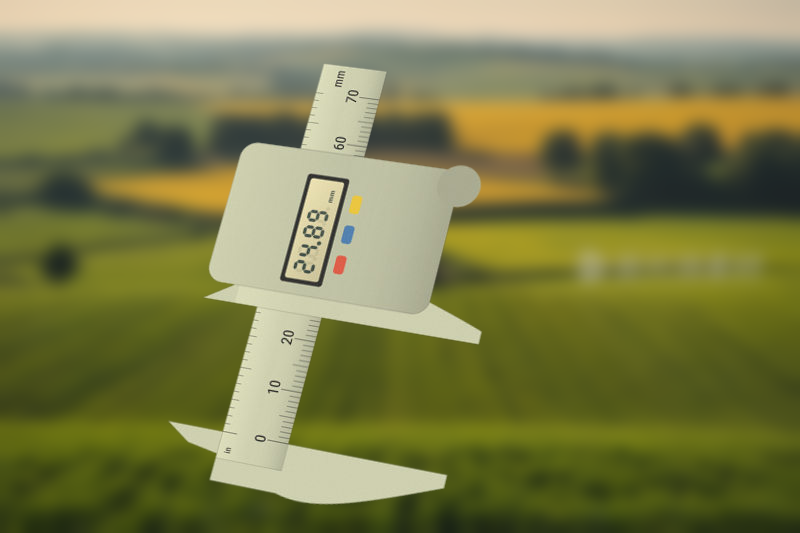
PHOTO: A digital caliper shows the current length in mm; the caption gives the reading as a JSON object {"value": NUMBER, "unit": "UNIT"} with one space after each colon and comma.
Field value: {"value": 24.89, "unit": "mm"}
